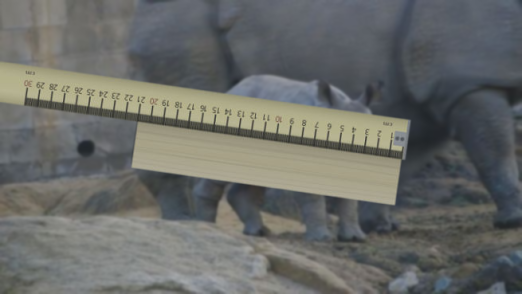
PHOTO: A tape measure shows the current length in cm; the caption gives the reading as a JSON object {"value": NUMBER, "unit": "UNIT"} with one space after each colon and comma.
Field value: {"value": 21, "unit": "cm"}
